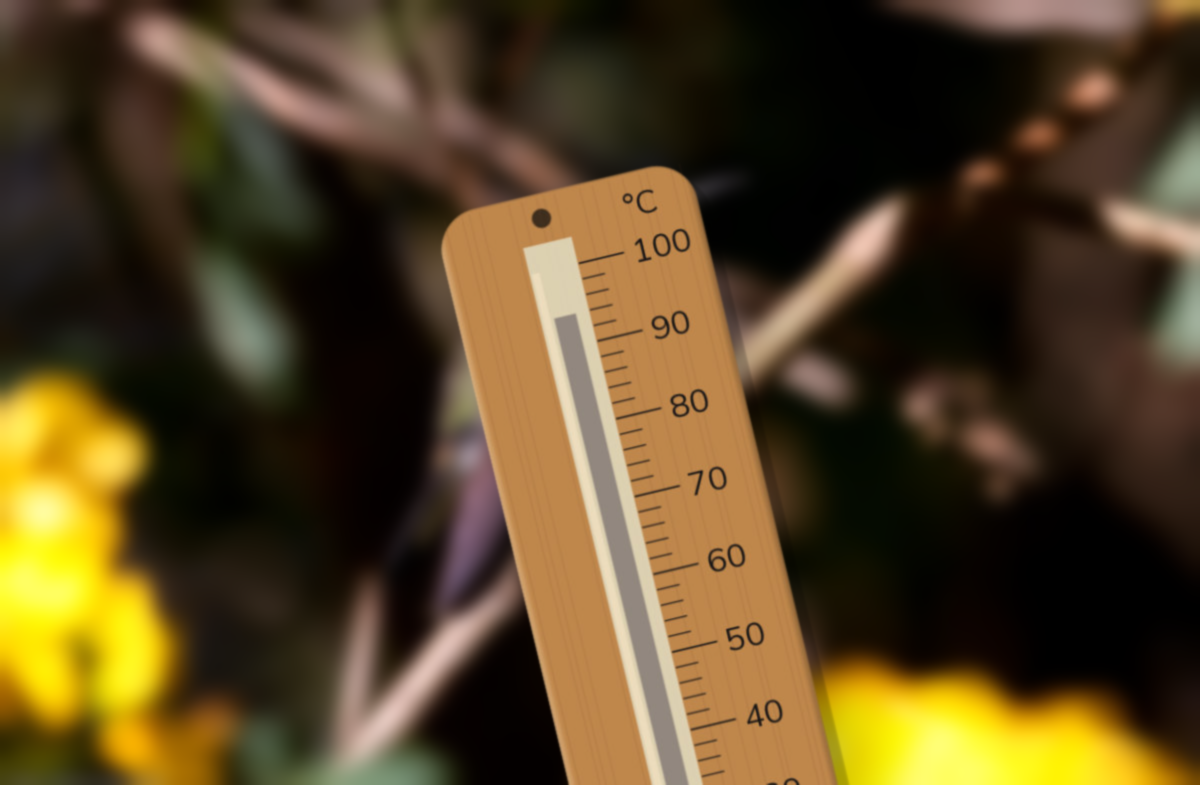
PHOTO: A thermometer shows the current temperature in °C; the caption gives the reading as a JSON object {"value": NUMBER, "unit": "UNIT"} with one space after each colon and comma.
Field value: {"value": 94, "unit": "°C"}
